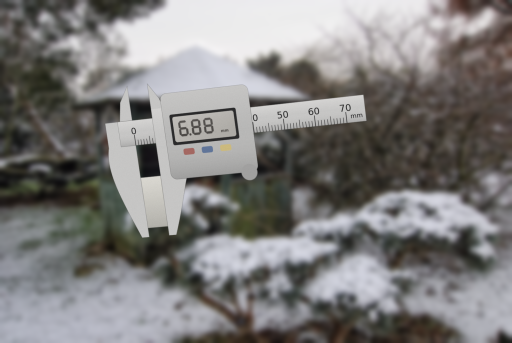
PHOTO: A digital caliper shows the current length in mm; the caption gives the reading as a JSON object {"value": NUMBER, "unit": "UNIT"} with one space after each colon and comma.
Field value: {"value": 6.88, "unit": "mm"}
